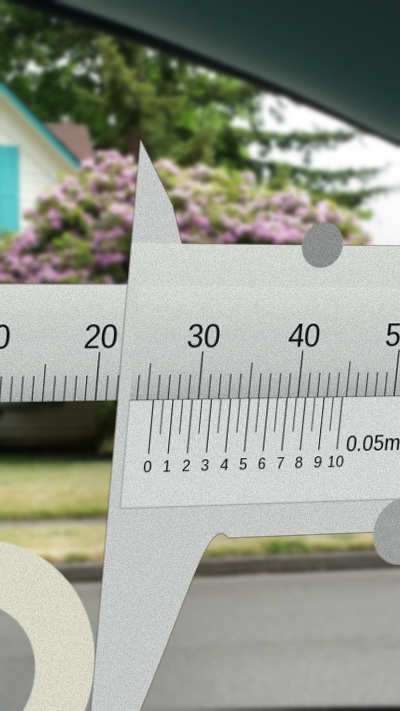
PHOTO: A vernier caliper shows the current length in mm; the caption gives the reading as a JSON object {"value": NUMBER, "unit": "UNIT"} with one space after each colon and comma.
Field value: {"value": 25.6, "unit": "mm"}
